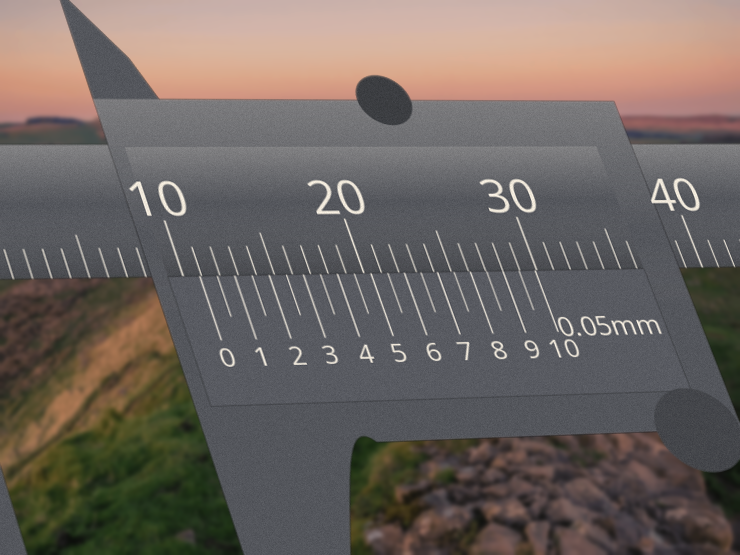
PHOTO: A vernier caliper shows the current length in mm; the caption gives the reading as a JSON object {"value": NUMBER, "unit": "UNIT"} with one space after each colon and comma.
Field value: {"value": 10.9, "unit": "mm"}
